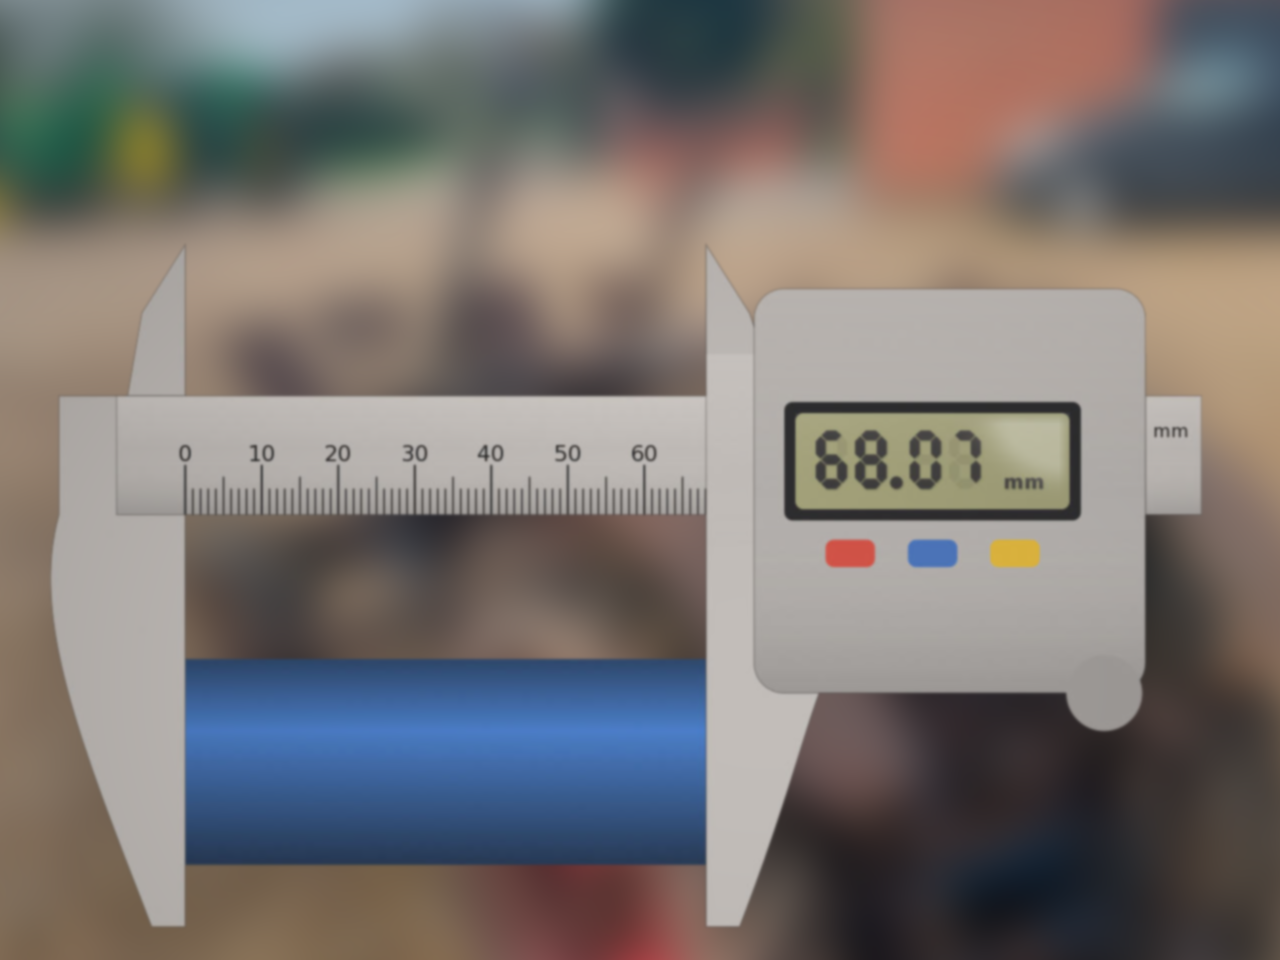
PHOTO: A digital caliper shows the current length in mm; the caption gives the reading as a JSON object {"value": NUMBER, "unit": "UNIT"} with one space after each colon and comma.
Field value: {"value": 68.07, "unit": "mm"}
